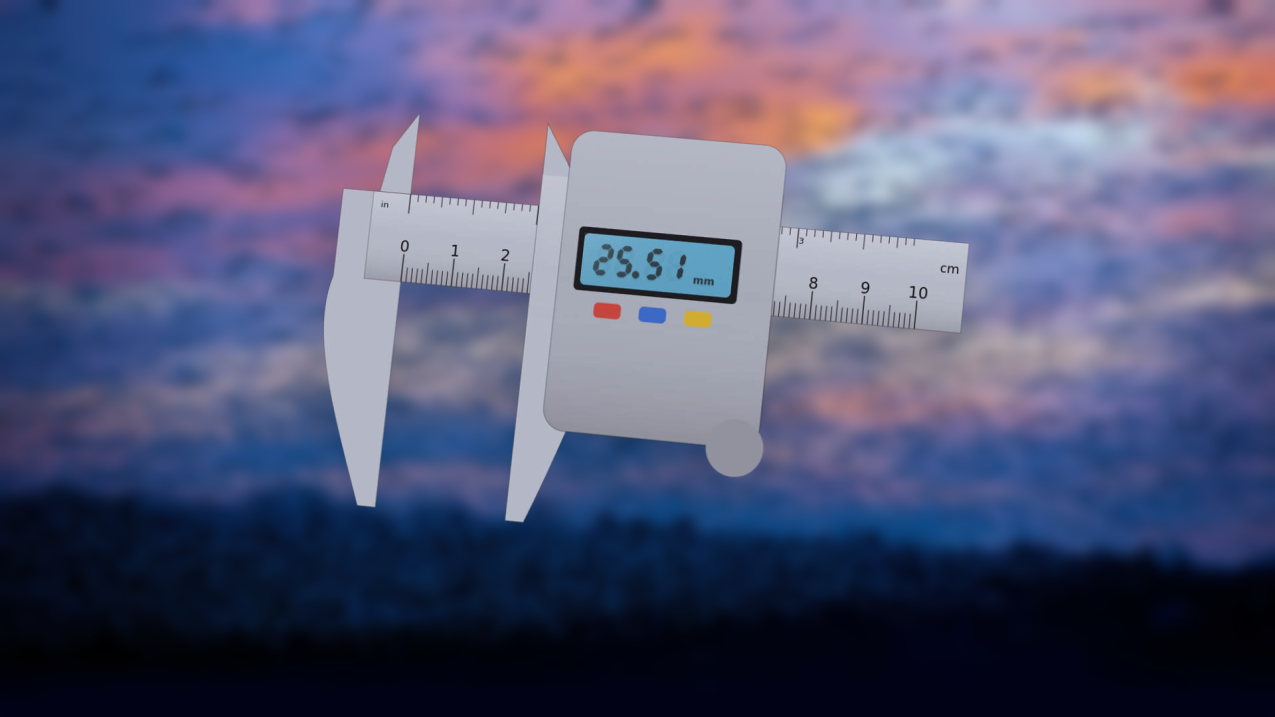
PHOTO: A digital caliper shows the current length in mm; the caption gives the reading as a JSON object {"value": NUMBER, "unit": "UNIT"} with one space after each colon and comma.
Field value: {"value": 25.51, "unit": "mm"}
